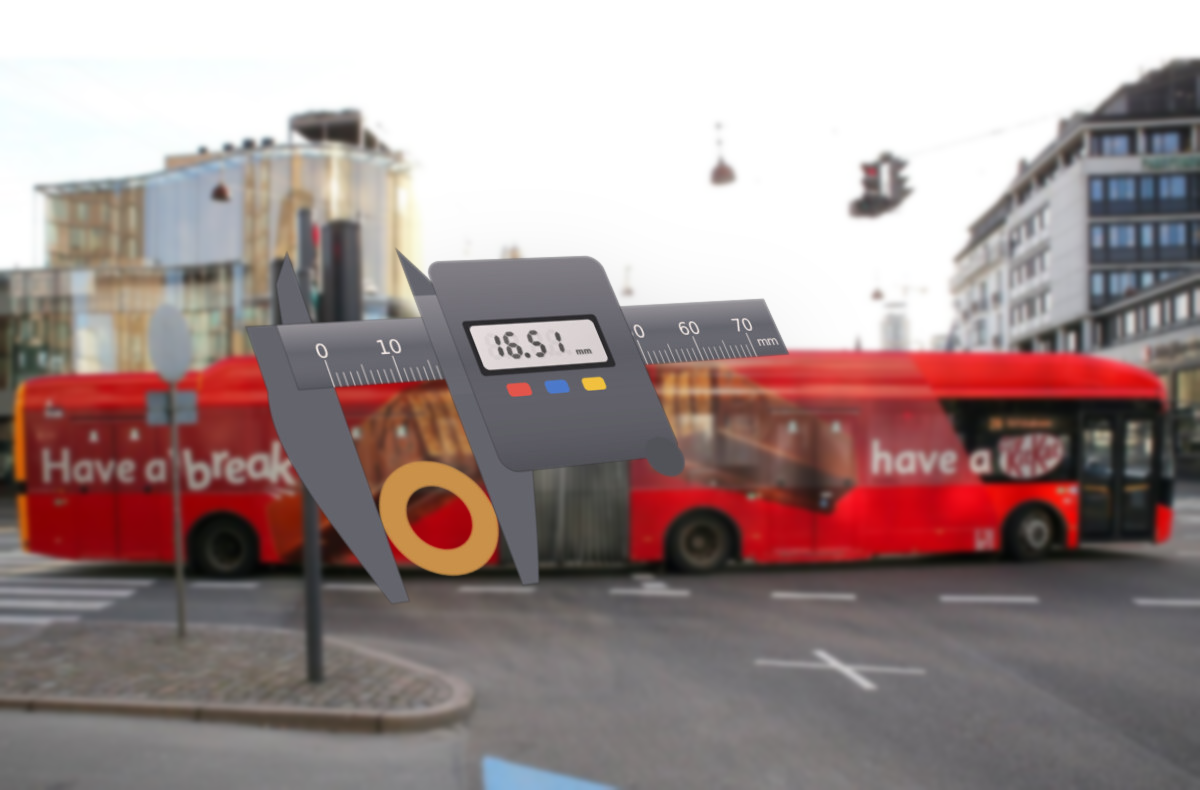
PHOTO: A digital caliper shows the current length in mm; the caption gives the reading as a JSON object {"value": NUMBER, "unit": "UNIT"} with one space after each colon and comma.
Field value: {"value": 16.51, "unit": "mm"}
